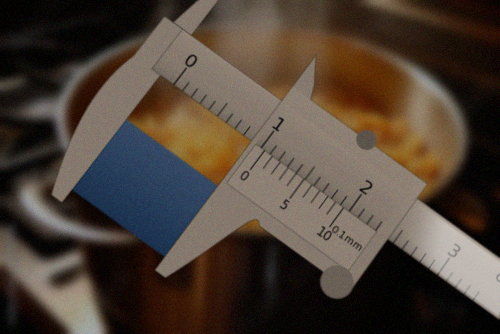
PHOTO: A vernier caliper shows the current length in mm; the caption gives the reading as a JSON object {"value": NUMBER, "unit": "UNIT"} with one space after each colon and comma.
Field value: {"value": 10.4, "unit": "mm"}
